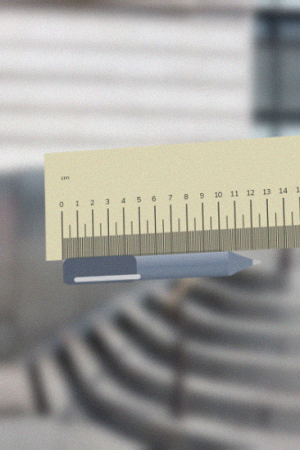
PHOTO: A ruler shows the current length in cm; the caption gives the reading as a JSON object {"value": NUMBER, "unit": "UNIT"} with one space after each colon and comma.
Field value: {"value": 12.5, "unit": "cm"}
